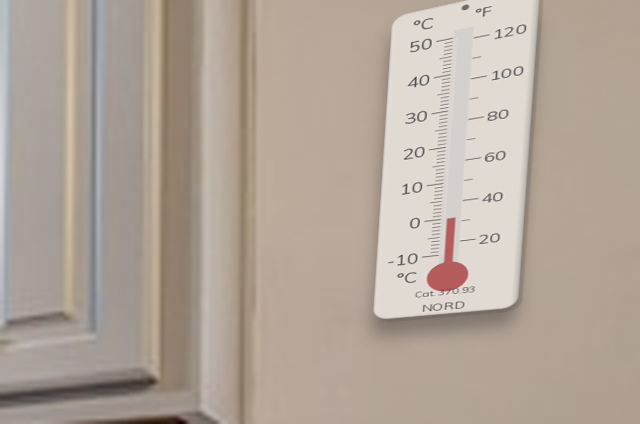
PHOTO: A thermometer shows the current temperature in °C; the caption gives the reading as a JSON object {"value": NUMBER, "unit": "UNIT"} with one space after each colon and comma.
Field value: {"value": 0, "unit": "°C"}
